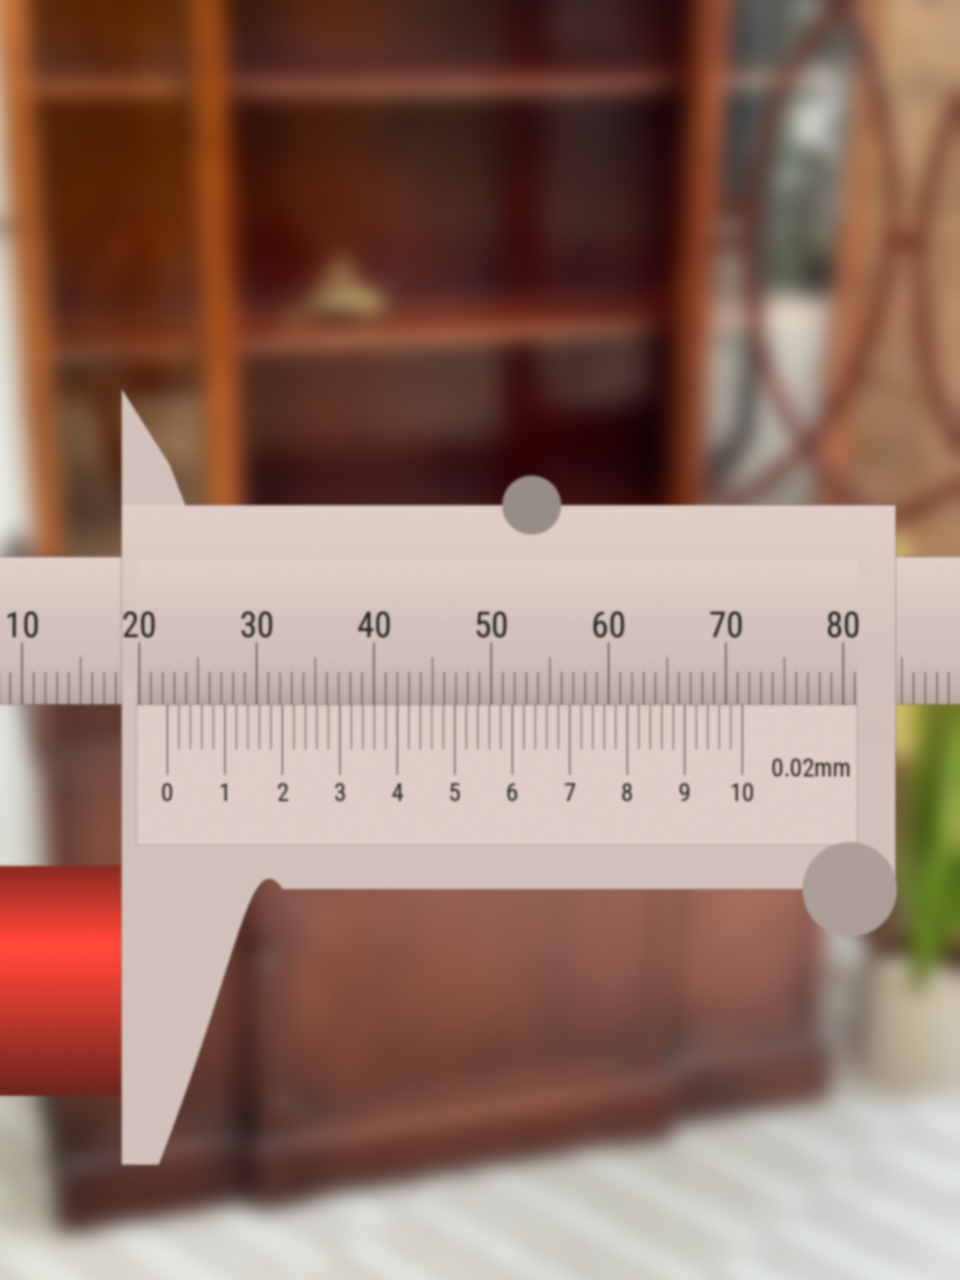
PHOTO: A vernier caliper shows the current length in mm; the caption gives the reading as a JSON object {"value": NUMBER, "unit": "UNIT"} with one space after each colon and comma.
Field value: {"value": 22.4, "unit": "mm"}
